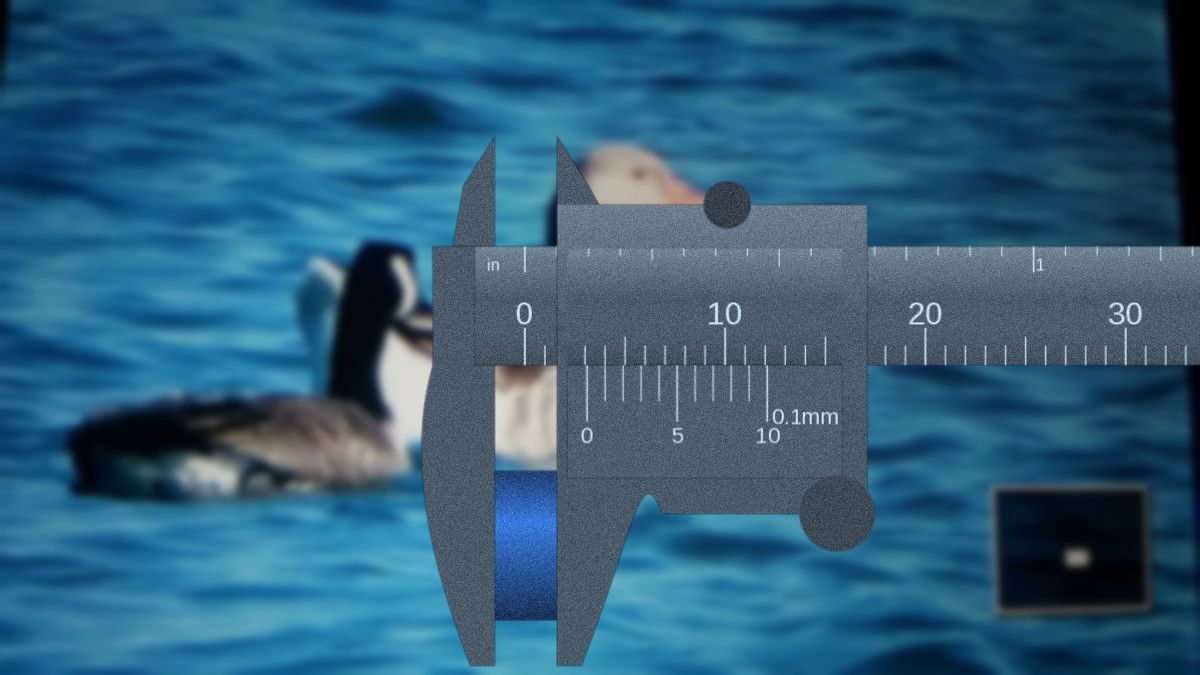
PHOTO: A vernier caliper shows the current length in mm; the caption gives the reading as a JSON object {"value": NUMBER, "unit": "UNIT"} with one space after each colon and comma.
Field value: {"value": 3.1, "unit": "mm"}
